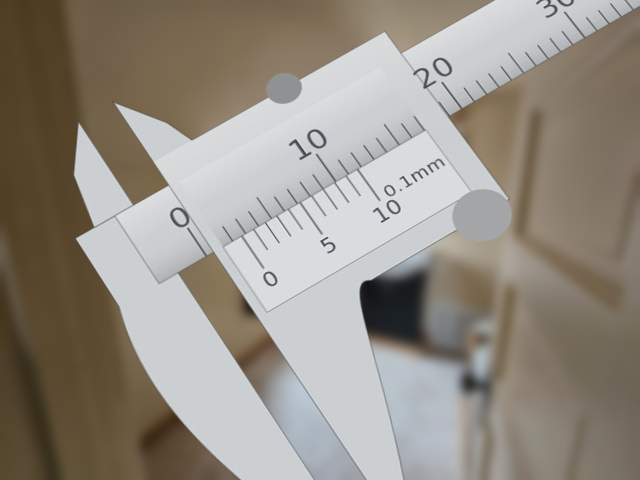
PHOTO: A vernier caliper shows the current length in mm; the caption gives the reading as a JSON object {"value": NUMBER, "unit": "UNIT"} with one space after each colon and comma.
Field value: {"value": 2.7, "unit": "mm"}
